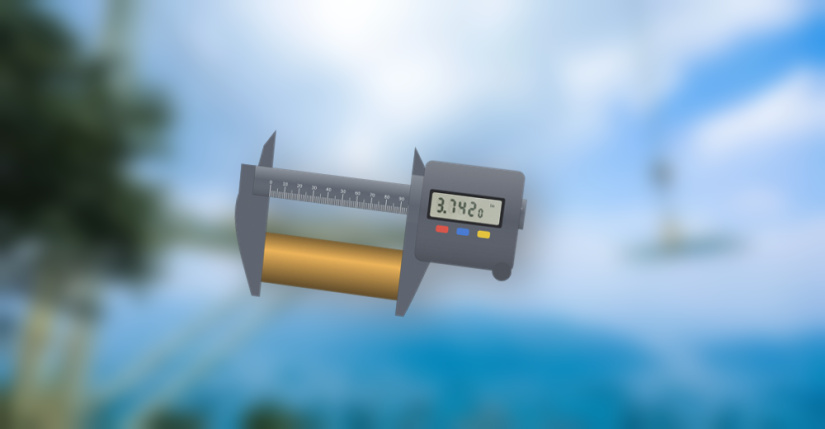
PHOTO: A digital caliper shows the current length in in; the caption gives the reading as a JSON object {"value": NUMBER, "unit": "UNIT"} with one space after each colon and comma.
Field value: {"value": 3.7420, "unit": "in"}
